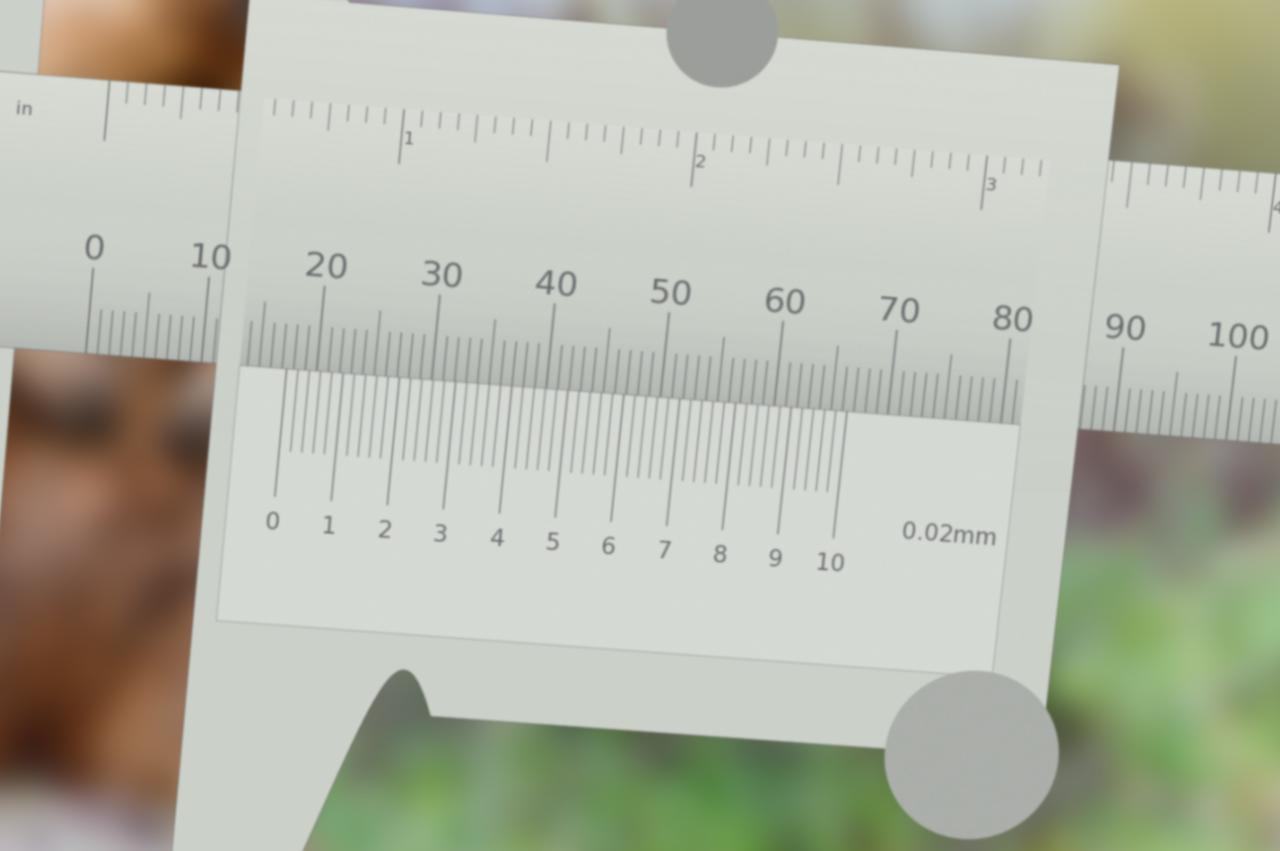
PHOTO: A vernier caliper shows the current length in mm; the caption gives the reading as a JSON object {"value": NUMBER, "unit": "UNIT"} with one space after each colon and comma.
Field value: {"value": 17.4, "unit": "mm"}
